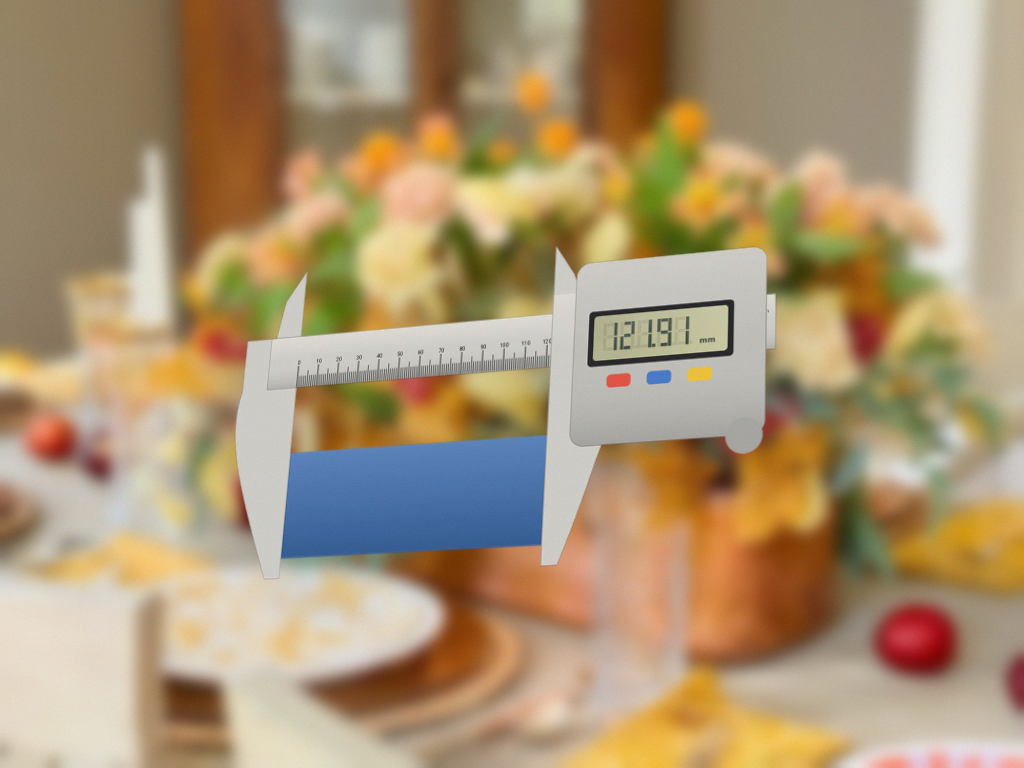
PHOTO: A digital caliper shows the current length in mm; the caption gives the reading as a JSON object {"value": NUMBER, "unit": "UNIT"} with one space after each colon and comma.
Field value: {"value": 121.91, "unit": "mm"}
